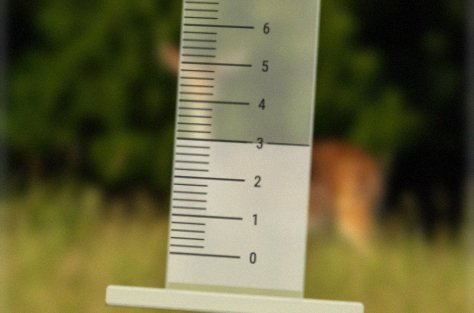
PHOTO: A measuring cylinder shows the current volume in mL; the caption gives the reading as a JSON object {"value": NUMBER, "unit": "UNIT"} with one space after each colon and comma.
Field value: {"value": 3, "unit": "mL"}
